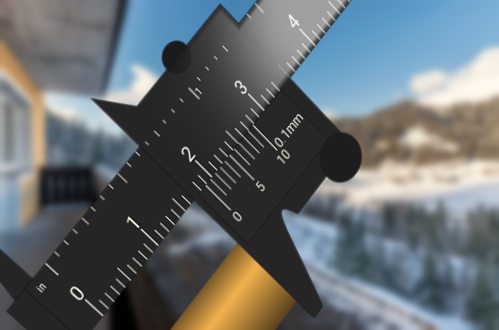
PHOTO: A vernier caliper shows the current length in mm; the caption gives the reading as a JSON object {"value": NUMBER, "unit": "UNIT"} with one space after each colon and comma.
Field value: {"value": 18.8, "unit": "mm"}
